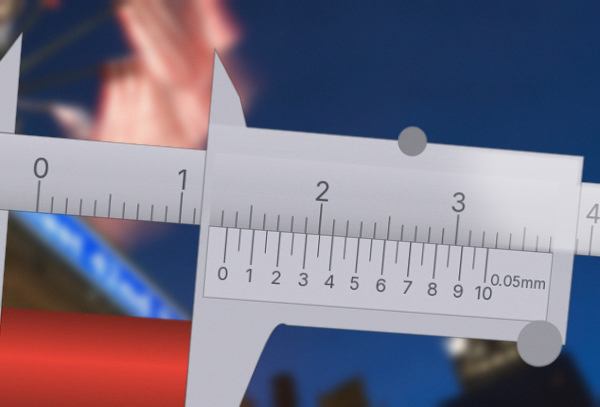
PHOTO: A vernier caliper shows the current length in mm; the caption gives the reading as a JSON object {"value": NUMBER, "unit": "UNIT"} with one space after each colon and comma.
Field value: {"value": 13.4, "unit": "mm"}
